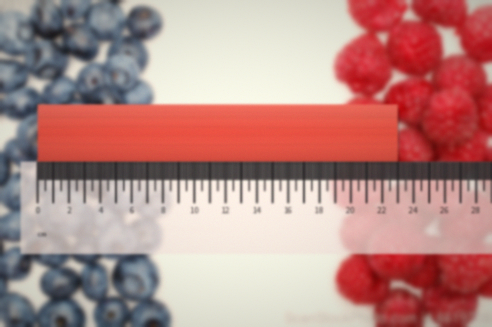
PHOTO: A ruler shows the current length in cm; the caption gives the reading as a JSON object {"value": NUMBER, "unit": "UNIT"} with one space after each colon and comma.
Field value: {"value": 23, "unit": "cm"}
